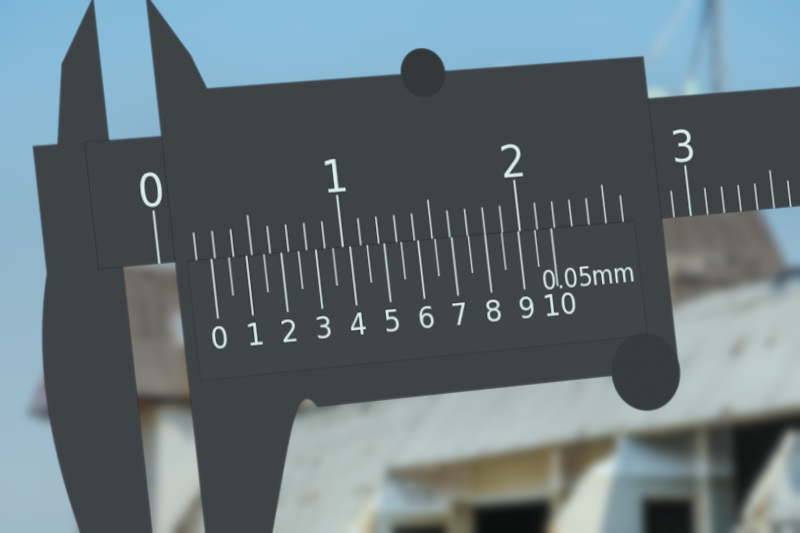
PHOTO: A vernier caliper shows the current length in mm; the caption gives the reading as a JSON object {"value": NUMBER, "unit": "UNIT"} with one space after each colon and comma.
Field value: {"value": 2.8, "unit": "mm"}
